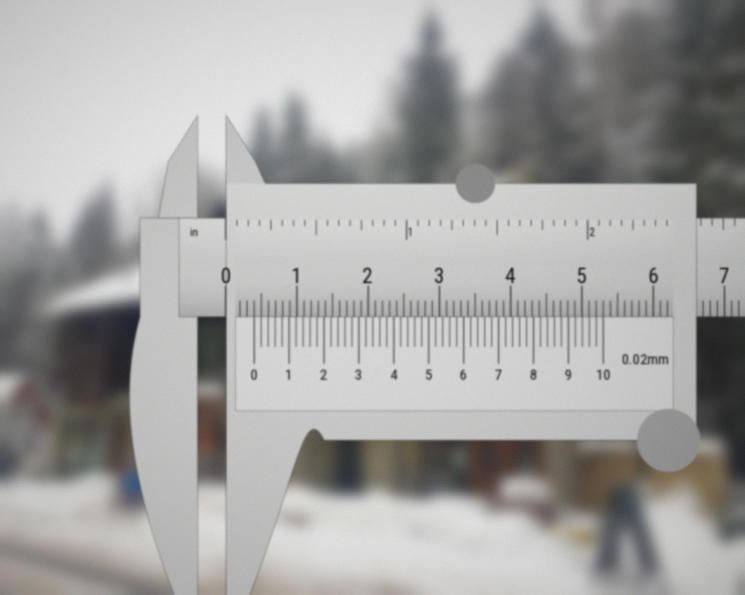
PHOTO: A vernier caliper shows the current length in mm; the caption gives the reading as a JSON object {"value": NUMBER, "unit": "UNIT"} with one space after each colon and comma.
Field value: {"value": 4.0, "unit": "mm"}
